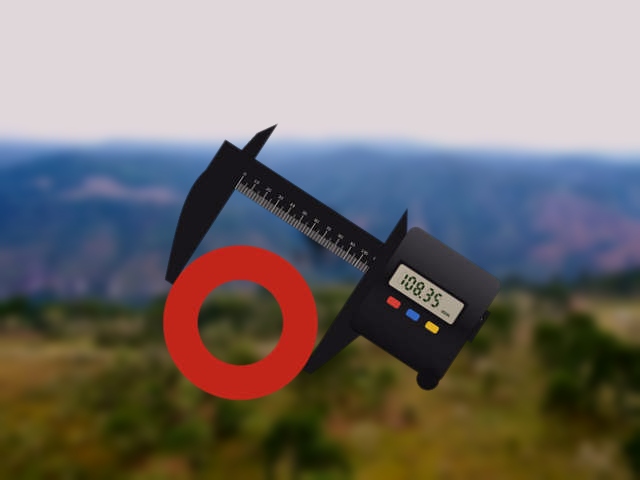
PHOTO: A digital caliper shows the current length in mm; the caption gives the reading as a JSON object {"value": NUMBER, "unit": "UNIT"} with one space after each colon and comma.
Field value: {"value": 108.35, "unit": "mm"}
